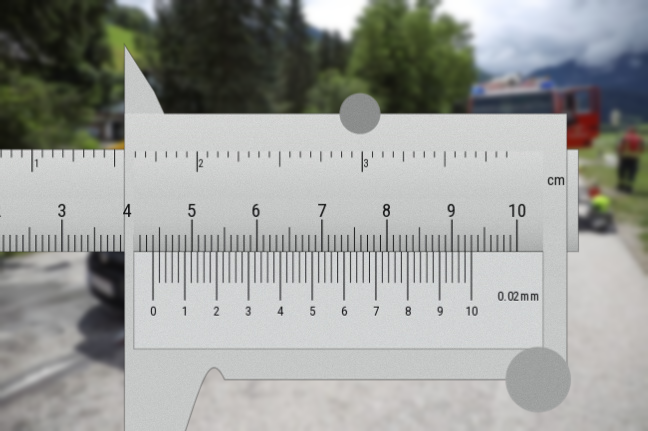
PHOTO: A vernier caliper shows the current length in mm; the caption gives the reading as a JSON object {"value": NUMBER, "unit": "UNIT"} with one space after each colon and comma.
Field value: {"value": 44.0, "unit": "mm"}
